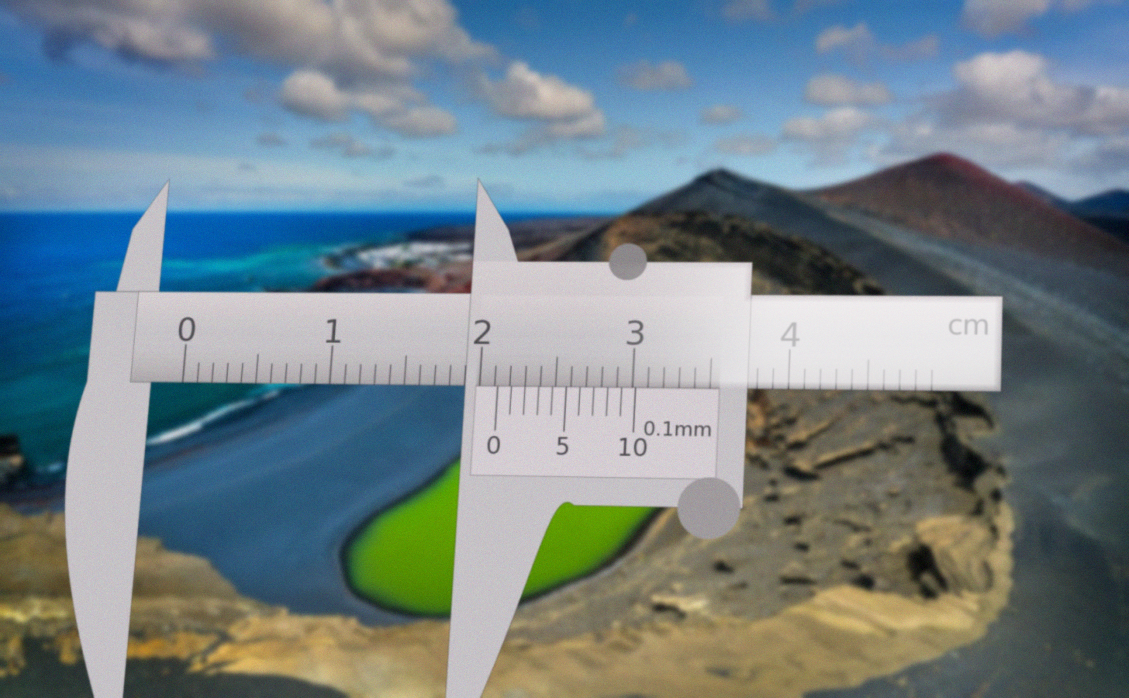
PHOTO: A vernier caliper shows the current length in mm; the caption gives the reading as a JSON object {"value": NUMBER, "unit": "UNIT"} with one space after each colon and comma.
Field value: {"value": 21.2, "unit": "mm"}
